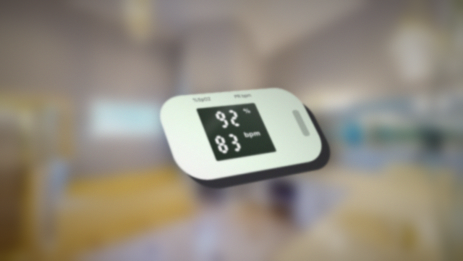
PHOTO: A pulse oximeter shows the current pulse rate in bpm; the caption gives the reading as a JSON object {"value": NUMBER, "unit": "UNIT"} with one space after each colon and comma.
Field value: {"value": 83, "unit": "bpm"}
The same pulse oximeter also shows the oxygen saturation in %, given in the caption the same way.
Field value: {"value": 92, "unit": "%"}
